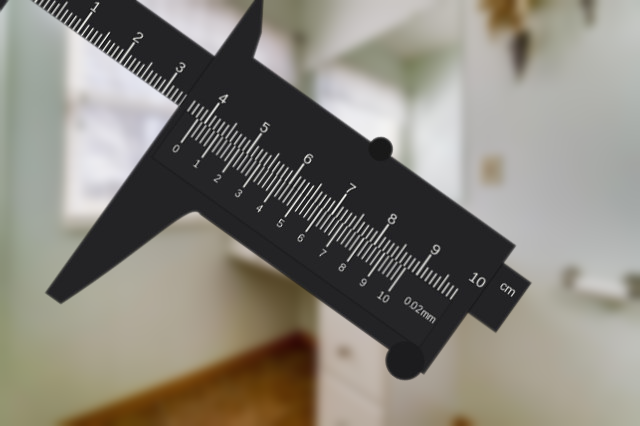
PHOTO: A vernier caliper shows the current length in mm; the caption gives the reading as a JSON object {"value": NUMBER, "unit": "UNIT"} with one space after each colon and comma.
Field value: {"value": 38.5, "unit": "mm"}
